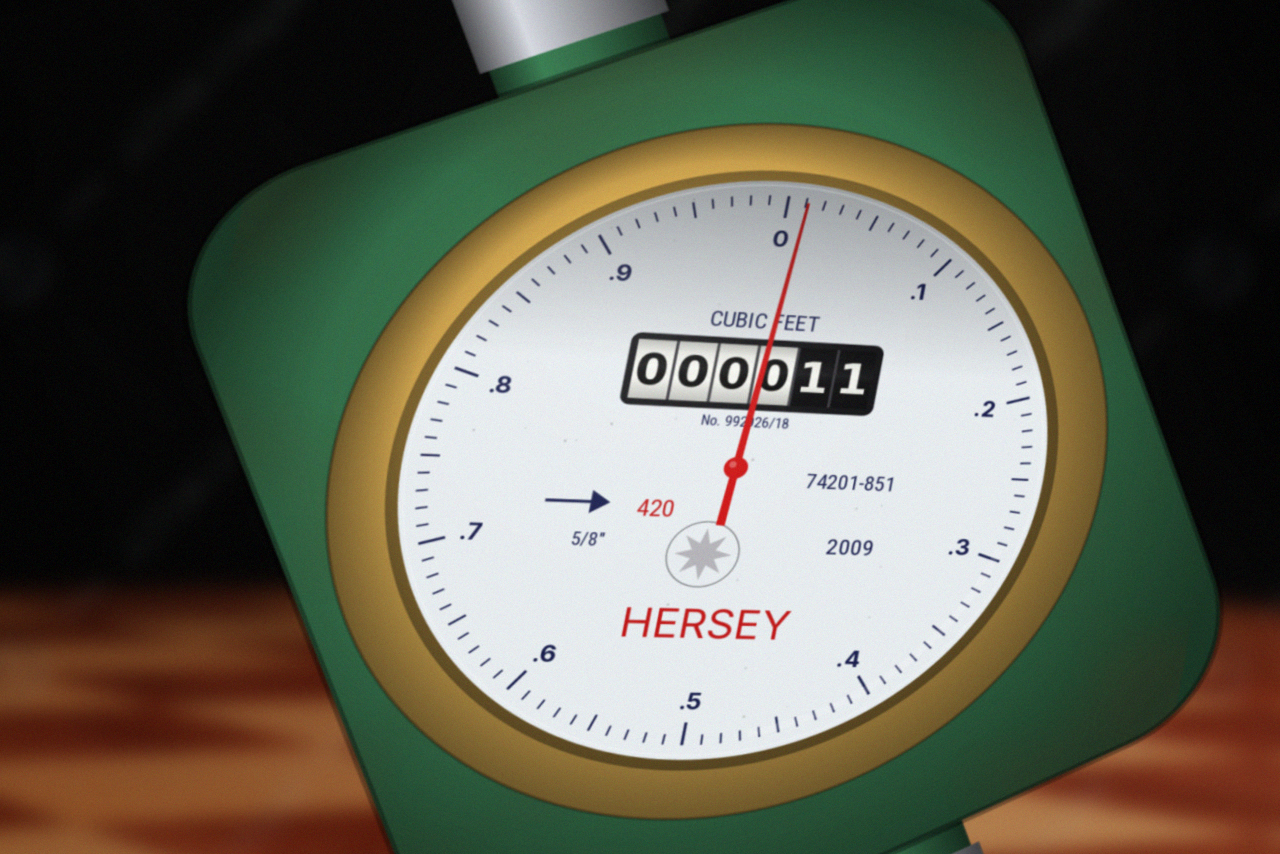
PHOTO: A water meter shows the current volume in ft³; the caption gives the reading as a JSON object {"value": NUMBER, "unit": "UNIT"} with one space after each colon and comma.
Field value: {"value": 11.01, "unit": "ft³"}
